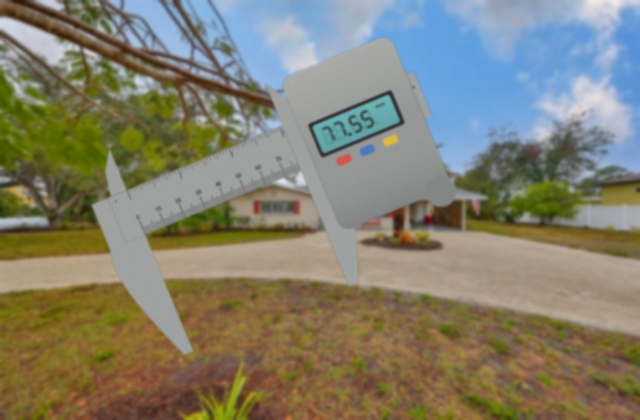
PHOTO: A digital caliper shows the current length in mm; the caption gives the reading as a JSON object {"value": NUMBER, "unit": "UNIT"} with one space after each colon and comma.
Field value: {"value": 77.55, "unit": "mm"}
